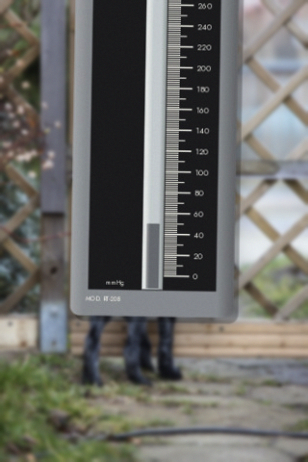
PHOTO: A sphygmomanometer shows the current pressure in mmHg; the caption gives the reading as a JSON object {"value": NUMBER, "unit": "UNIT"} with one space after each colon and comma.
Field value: {"value": 50, "unit": "mmHg"}
